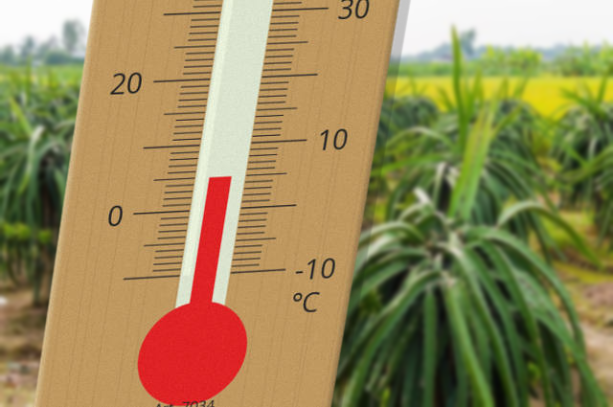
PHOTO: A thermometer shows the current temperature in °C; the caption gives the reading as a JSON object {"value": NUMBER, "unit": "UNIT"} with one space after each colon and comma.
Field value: {"value": 5, "unit": "°C"}
